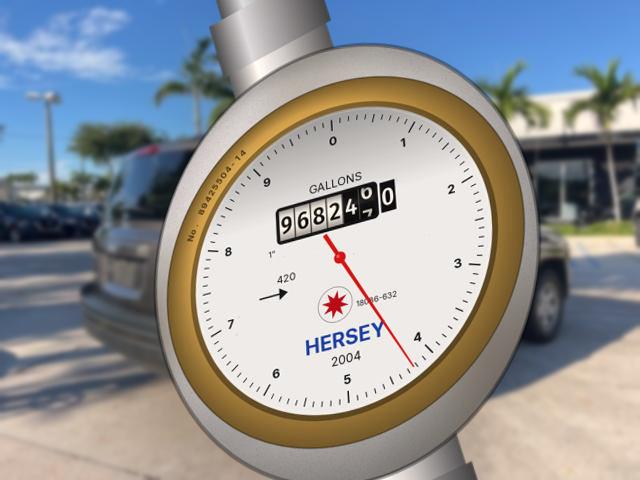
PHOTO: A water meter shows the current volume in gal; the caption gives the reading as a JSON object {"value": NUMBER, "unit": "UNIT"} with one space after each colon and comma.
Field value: {"value": 9682464.2, "unit": "gal"}
